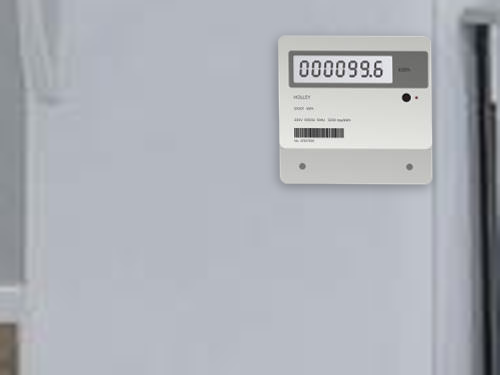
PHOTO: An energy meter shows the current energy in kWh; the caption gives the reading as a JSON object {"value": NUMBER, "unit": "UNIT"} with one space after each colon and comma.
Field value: {"value": 99.6, "unit": "kWh"}
